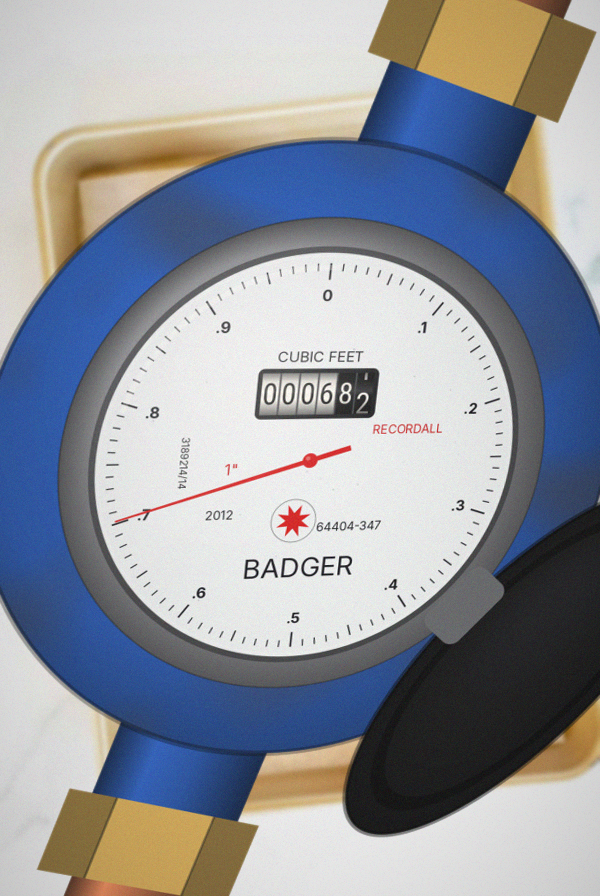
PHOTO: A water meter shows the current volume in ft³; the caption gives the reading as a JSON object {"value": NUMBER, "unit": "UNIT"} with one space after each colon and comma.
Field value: {"value": 681.70, "unit": "ft³"}
